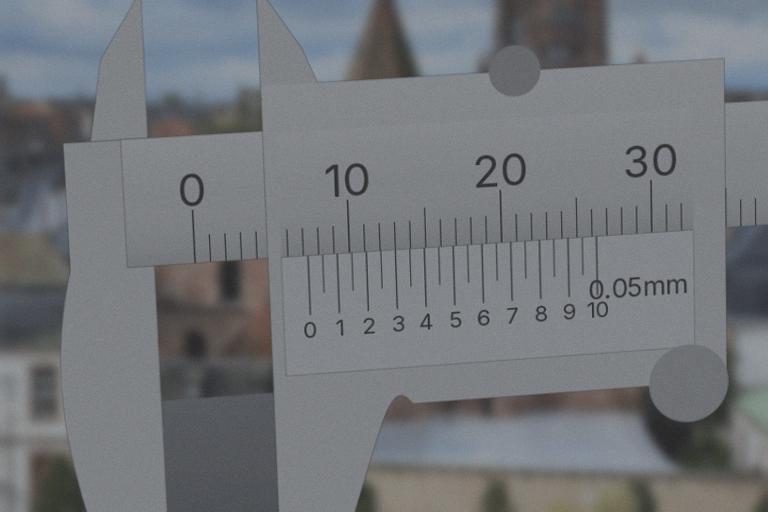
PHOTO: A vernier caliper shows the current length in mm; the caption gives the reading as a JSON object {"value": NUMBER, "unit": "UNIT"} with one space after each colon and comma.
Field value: {"value": 7.3, "unit": "mm"}
